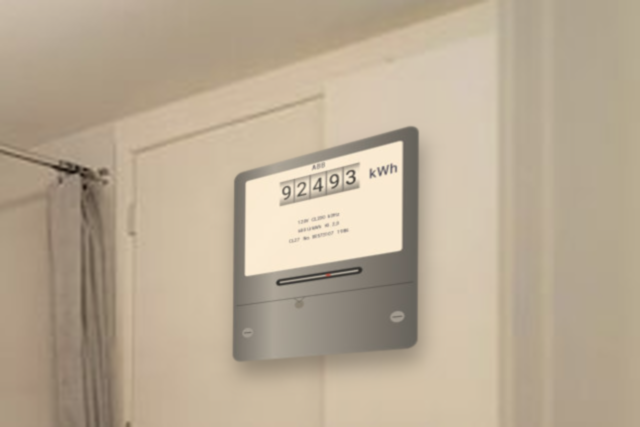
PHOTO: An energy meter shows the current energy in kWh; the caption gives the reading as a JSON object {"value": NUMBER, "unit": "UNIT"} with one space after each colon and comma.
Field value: {"value": 92493, "unit": "kWh"}
